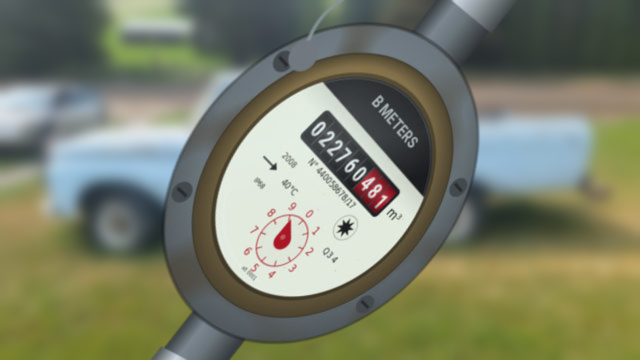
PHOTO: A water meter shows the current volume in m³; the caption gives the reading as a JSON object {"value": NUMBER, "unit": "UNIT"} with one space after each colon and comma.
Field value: {"value": 22760.4809, "unit": "m³"}
